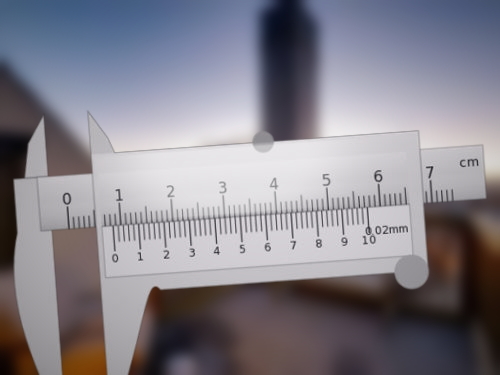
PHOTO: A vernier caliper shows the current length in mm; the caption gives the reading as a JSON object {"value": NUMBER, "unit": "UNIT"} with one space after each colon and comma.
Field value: {"value": 8.5, "unit": "mm"}
